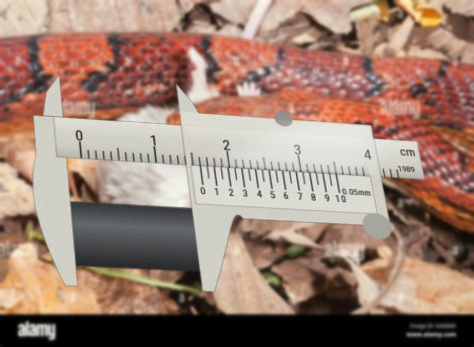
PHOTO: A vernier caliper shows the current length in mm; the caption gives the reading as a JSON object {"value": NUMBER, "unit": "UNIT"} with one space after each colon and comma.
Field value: {"value": 16.0, "unit": "mm"}
